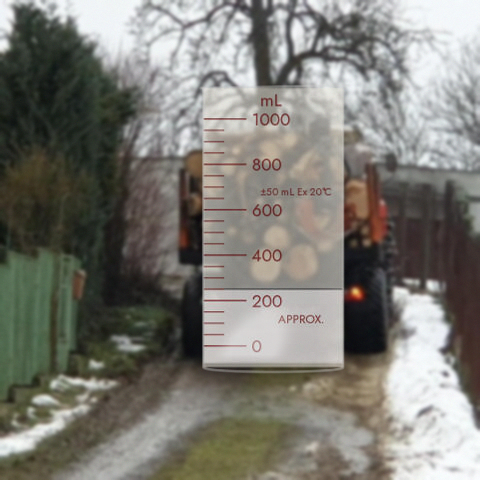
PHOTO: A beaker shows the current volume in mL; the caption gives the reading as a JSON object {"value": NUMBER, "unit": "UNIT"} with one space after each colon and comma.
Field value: {"value": 250, "unit": "mL"}
